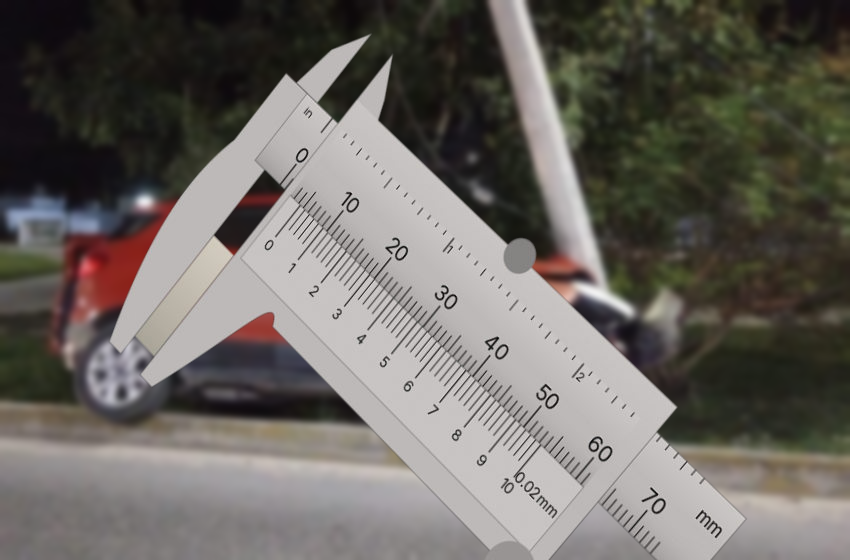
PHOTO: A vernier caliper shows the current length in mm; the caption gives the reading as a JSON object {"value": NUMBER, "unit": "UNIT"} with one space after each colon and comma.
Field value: {"value": 4.4, "unit": "mm"}
